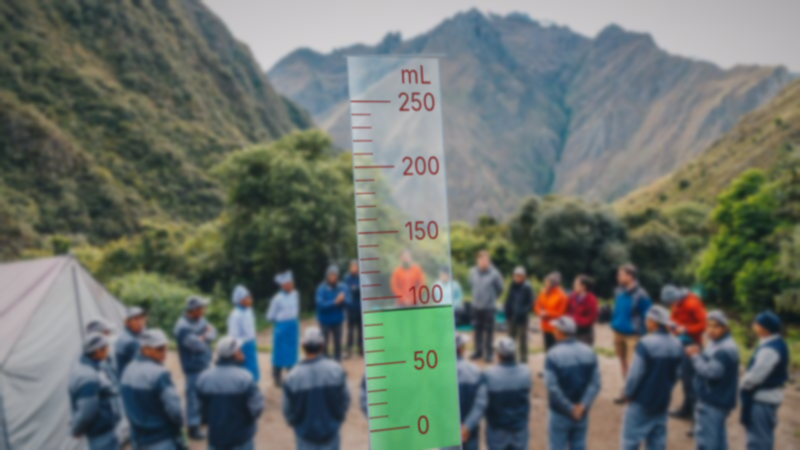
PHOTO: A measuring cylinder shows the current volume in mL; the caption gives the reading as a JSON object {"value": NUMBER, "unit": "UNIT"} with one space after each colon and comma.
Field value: {"value": 90, "unit": "mL"}
